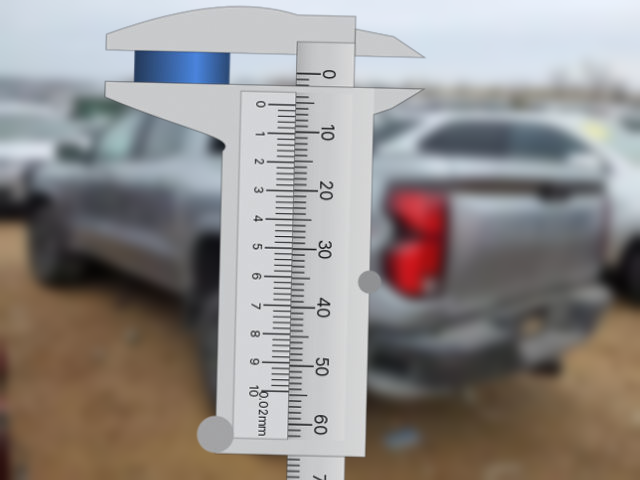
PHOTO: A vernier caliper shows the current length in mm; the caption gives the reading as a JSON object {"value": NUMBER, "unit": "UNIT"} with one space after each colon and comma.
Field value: {"value": 5.4, "unit": "mm"}
